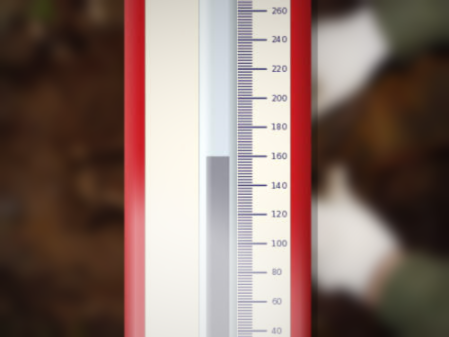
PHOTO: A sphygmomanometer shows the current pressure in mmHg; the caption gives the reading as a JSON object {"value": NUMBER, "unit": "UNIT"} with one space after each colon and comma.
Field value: {"value": 160, "unit": "mmHg"}
